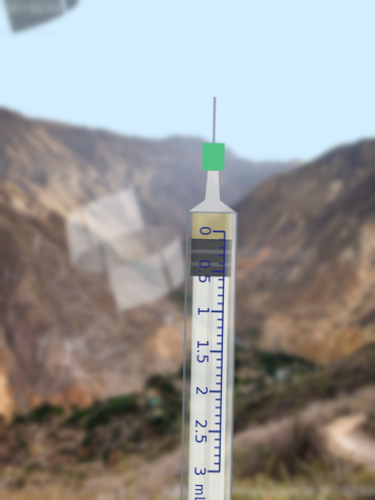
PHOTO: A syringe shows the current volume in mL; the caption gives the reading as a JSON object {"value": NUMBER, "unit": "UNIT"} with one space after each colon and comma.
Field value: {"value": 0.1, "unit": "mL"}
